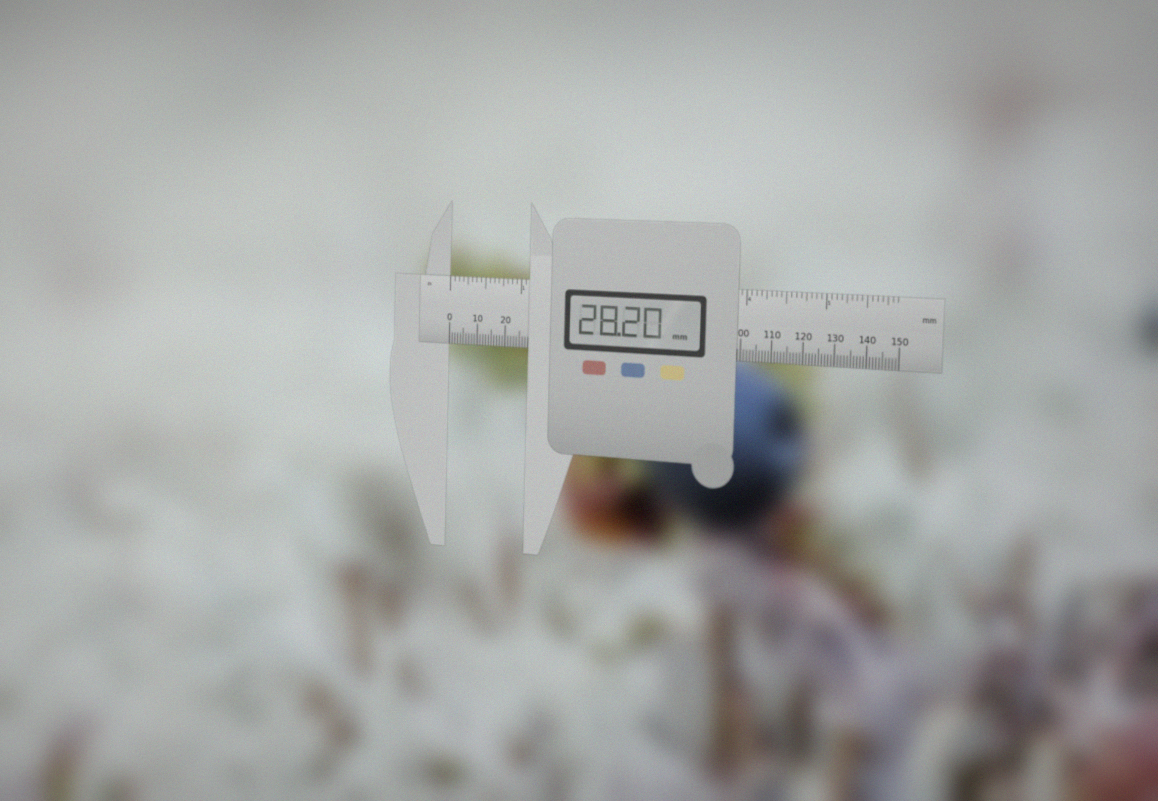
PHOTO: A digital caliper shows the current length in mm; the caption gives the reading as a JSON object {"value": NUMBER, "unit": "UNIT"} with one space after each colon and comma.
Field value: {"value": 28.20, "unit": "mm"}
